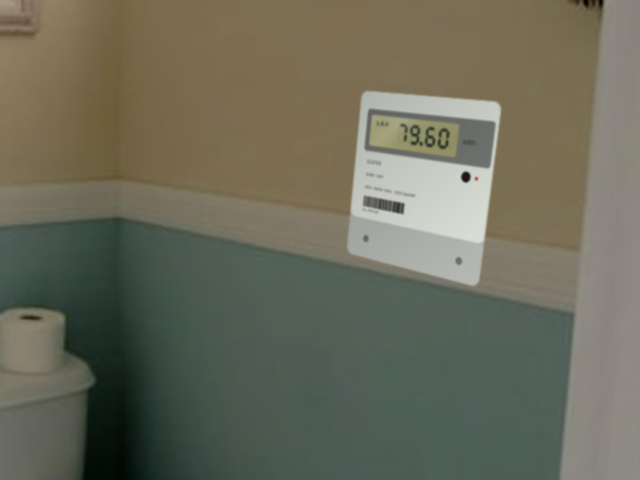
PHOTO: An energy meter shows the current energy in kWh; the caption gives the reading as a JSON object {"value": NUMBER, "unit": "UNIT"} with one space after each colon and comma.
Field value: {"value": 79.60, "unit": "kWh"}
